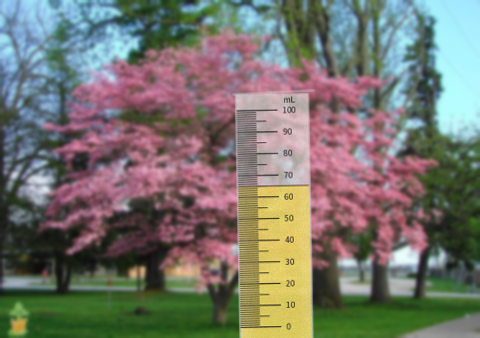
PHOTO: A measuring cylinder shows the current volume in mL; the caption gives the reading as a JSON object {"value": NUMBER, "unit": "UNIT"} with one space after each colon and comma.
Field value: {"value": 65, "unit": "mL"}
